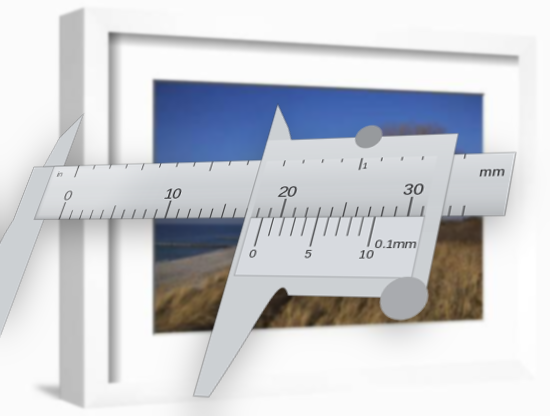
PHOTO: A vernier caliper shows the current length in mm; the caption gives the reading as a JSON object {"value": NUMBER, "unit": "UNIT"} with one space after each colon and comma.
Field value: {"value": 18.5, "unit": "mm"}
